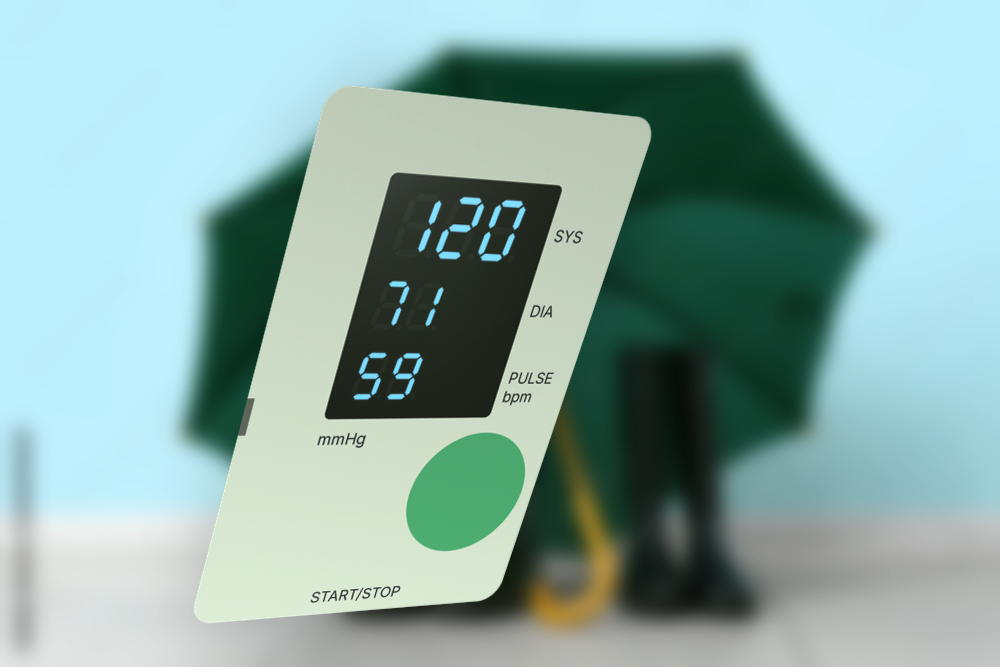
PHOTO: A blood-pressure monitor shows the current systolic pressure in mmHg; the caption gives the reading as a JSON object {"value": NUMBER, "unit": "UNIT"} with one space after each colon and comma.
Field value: {"value": 120, "unit": "mmHg"}
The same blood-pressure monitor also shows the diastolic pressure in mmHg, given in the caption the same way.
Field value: {"value": 71, "unit": "mmHg"}
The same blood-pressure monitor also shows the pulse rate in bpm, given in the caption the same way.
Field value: {"value": 59, "unit": "bpm"}
